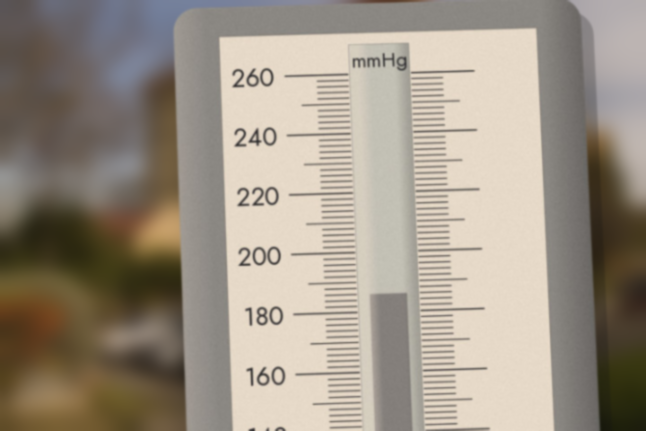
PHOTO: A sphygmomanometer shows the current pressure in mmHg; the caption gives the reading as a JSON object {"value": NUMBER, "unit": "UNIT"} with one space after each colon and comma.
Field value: {"value": 186, "unit": "mmHg"}
